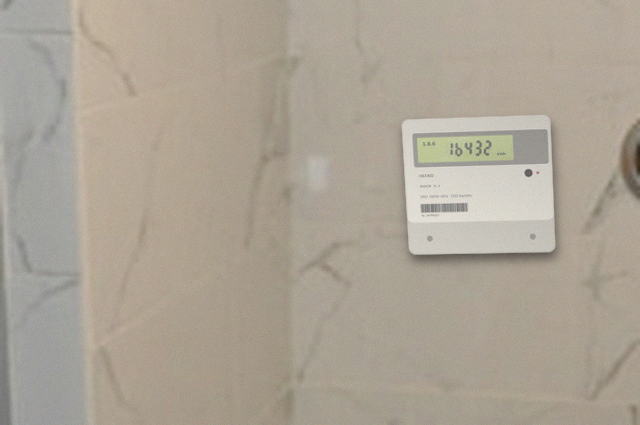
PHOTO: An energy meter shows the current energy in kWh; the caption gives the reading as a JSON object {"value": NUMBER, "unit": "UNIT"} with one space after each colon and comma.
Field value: {"value": 16432, "unit": "kWh"}
